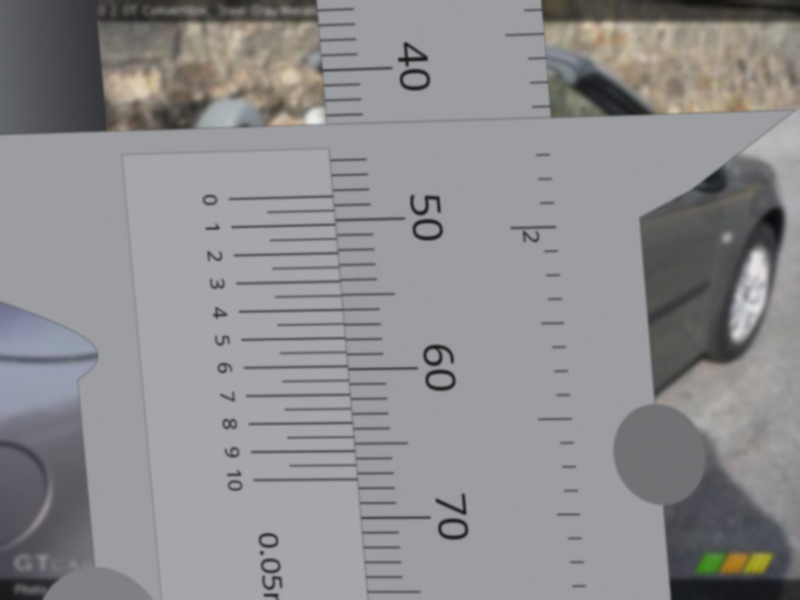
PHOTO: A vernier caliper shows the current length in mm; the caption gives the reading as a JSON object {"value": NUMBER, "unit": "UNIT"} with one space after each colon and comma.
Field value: {"value": 48.4, "unit": "mm"}
